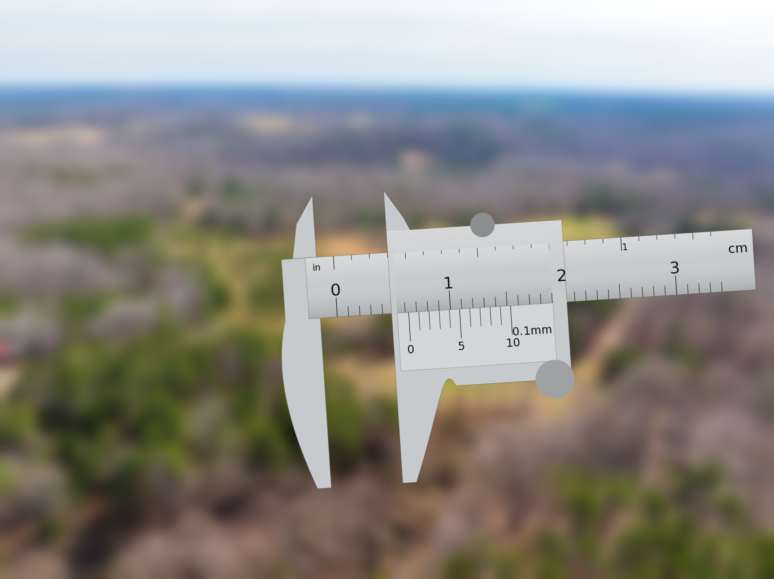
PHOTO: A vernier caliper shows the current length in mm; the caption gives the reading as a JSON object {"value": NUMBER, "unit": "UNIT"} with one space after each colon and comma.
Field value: {"value": 6.3, "unit": "mm"}
